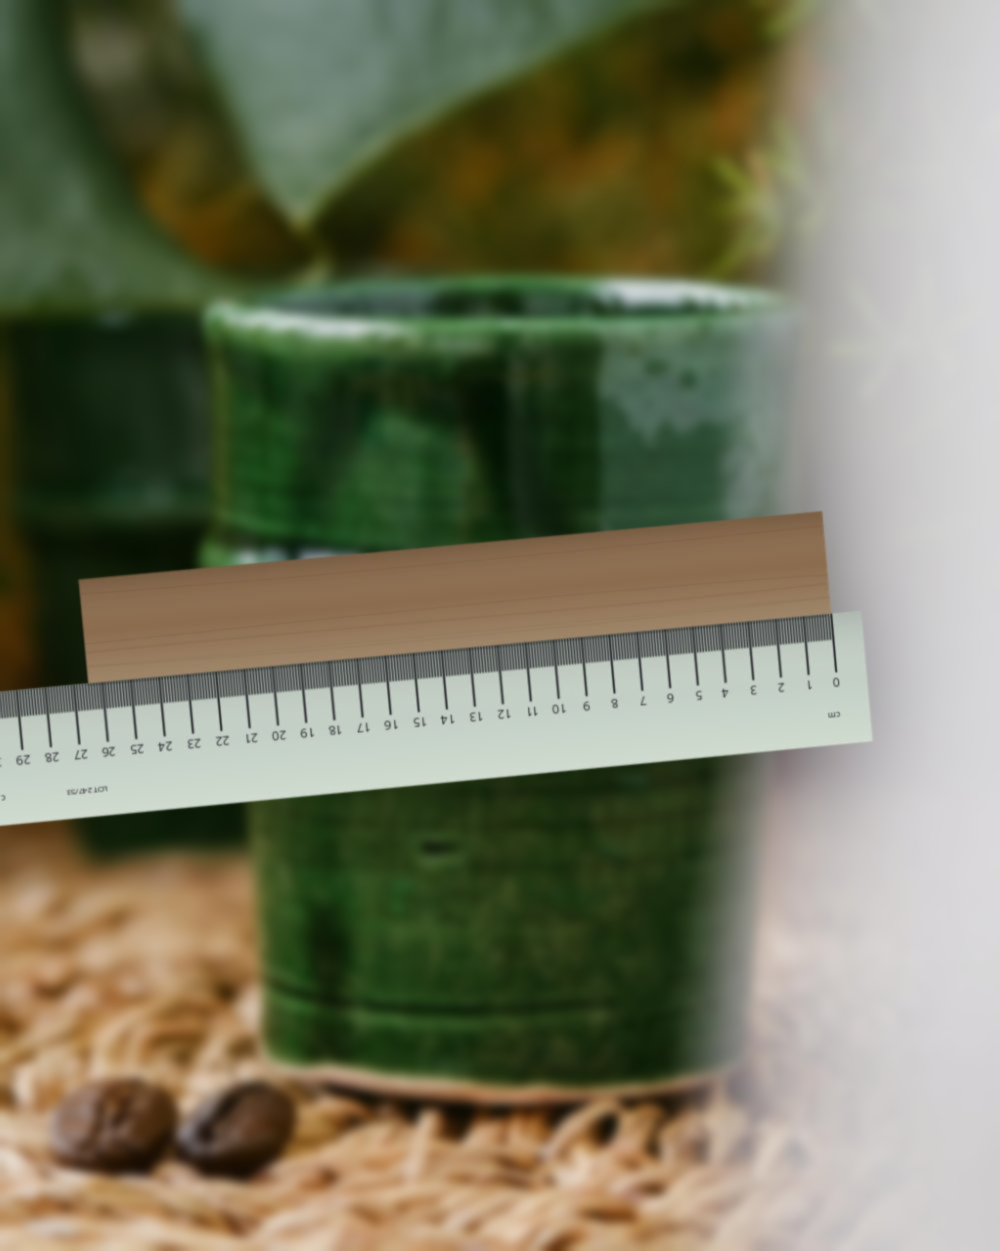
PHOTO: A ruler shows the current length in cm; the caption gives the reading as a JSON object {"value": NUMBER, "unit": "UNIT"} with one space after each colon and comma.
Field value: {"value": 26.5, "unit": "cm"}
